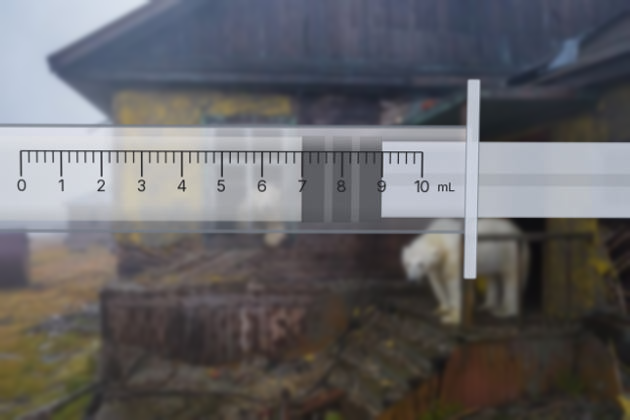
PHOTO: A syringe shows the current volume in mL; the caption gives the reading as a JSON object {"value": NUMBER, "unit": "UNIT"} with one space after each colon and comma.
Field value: {"value": 7, "unit": "mL"}
